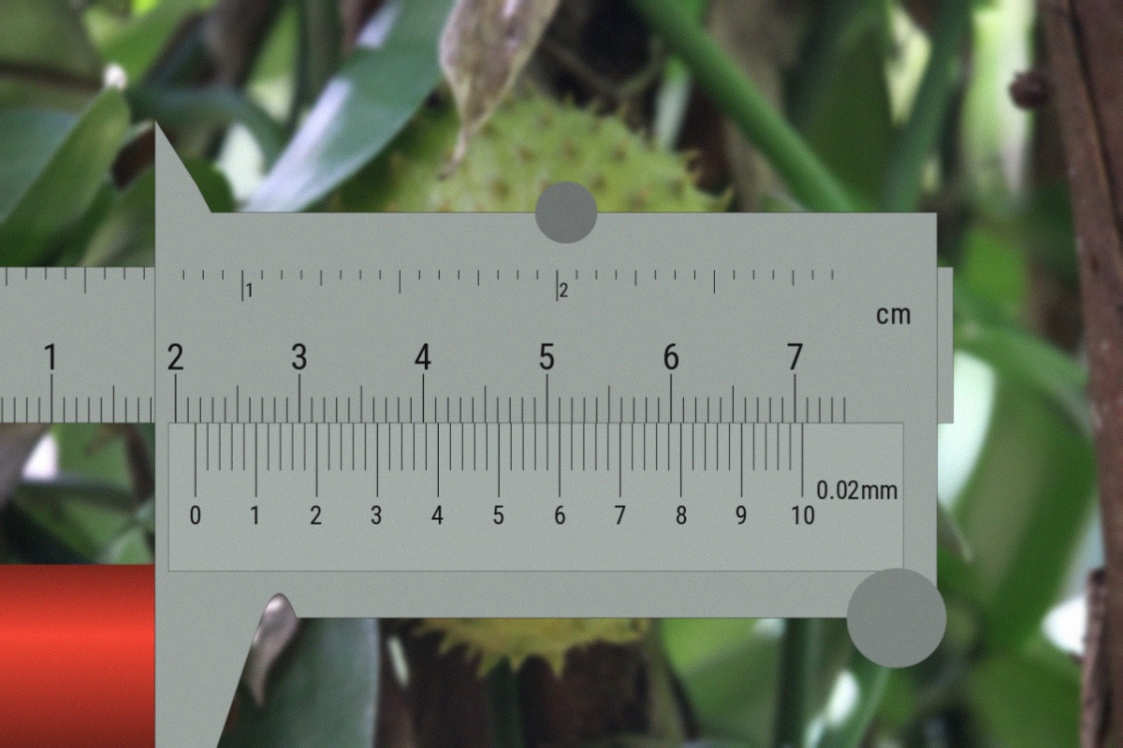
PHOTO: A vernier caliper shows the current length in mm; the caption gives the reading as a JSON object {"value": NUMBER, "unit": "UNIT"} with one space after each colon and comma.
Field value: {"value": 21.6, "unit": "mm"}
